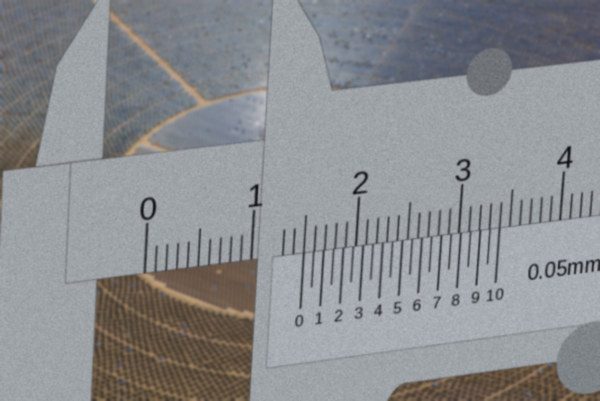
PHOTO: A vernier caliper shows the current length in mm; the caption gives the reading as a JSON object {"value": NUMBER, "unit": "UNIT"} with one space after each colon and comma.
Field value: {"value": 15.0, "unit": "mm"}
